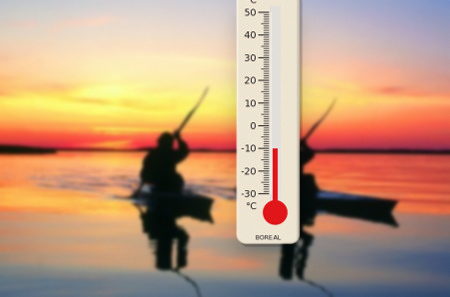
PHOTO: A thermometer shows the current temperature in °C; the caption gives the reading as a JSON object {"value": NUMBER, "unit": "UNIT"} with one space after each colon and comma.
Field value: {"value": -10, "unit": "°C"}
